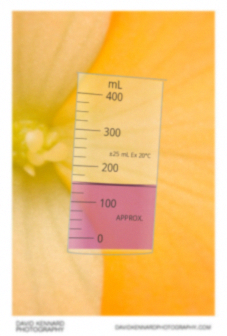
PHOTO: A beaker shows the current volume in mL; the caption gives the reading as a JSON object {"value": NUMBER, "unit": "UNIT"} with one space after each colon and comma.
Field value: {"value": 150, "unit": "mL"}
